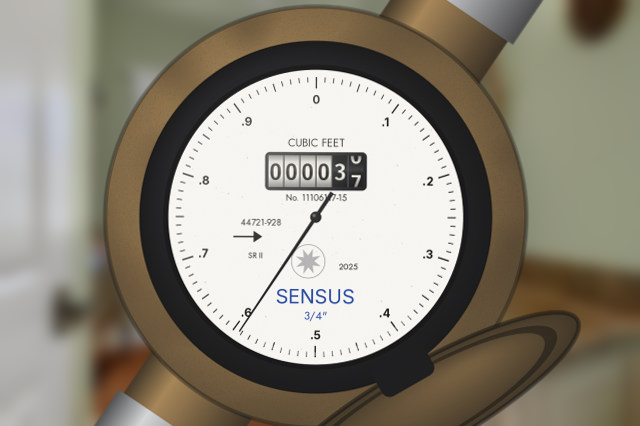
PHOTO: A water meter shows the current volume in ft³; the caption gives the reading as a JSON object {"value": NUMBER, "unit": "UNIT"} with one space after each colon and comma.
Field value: {"value": 36.59, "unit": "ft³"}
